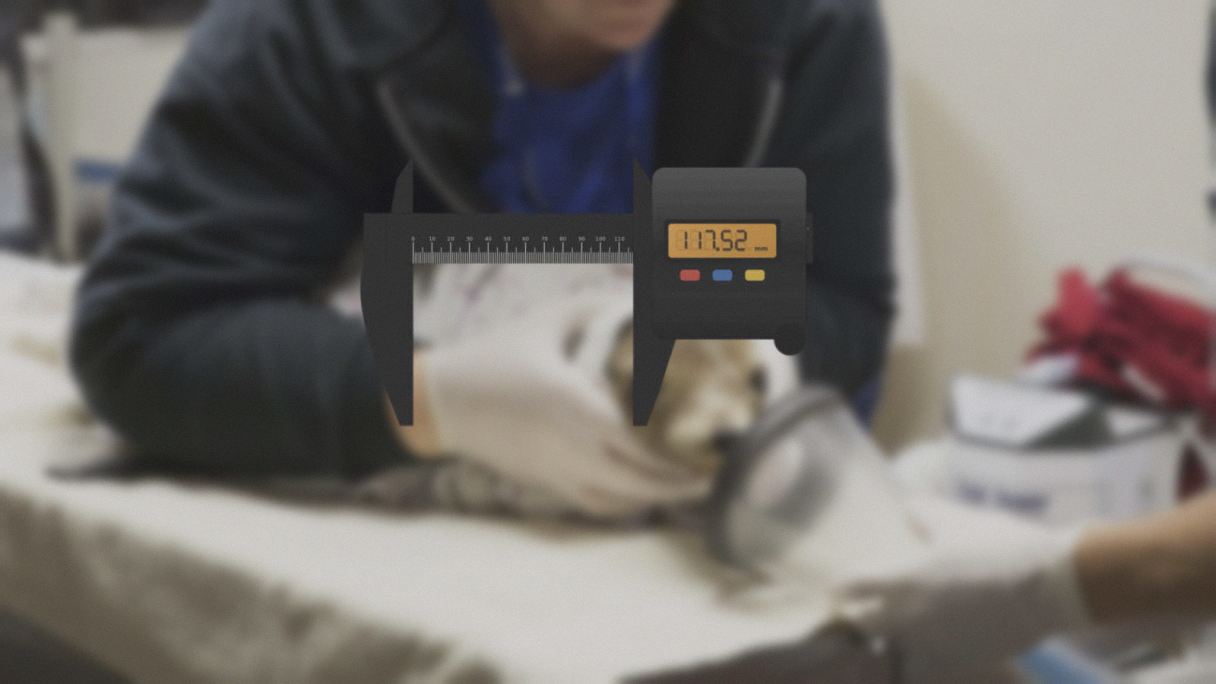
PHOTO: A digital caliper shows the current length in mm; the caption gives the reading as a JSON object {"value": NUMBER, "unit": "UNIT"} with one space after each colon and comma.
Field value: {"value": 117.52, "unit": "mm"}
